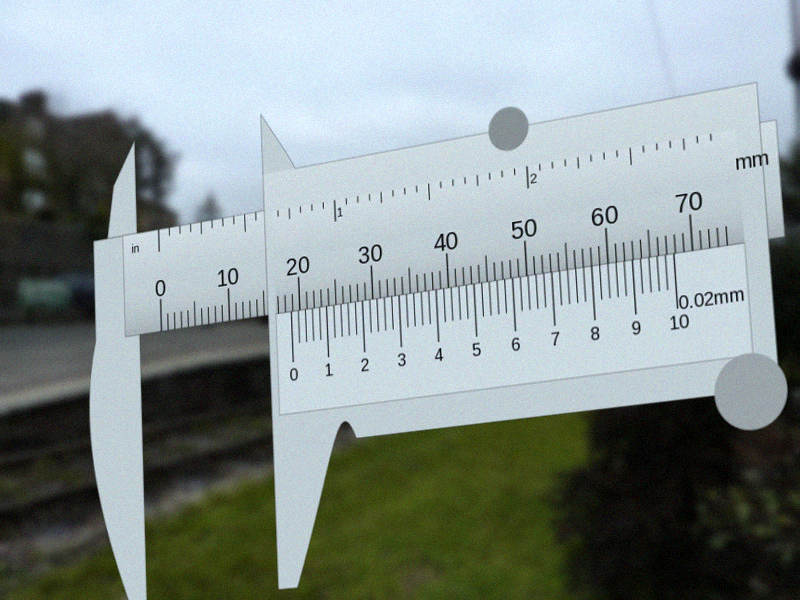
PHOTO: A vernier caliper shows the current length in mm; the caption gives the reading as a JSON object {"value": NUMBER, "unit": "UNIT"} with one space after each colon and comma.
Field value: {"value": 18.8, "unit": "mm"}
